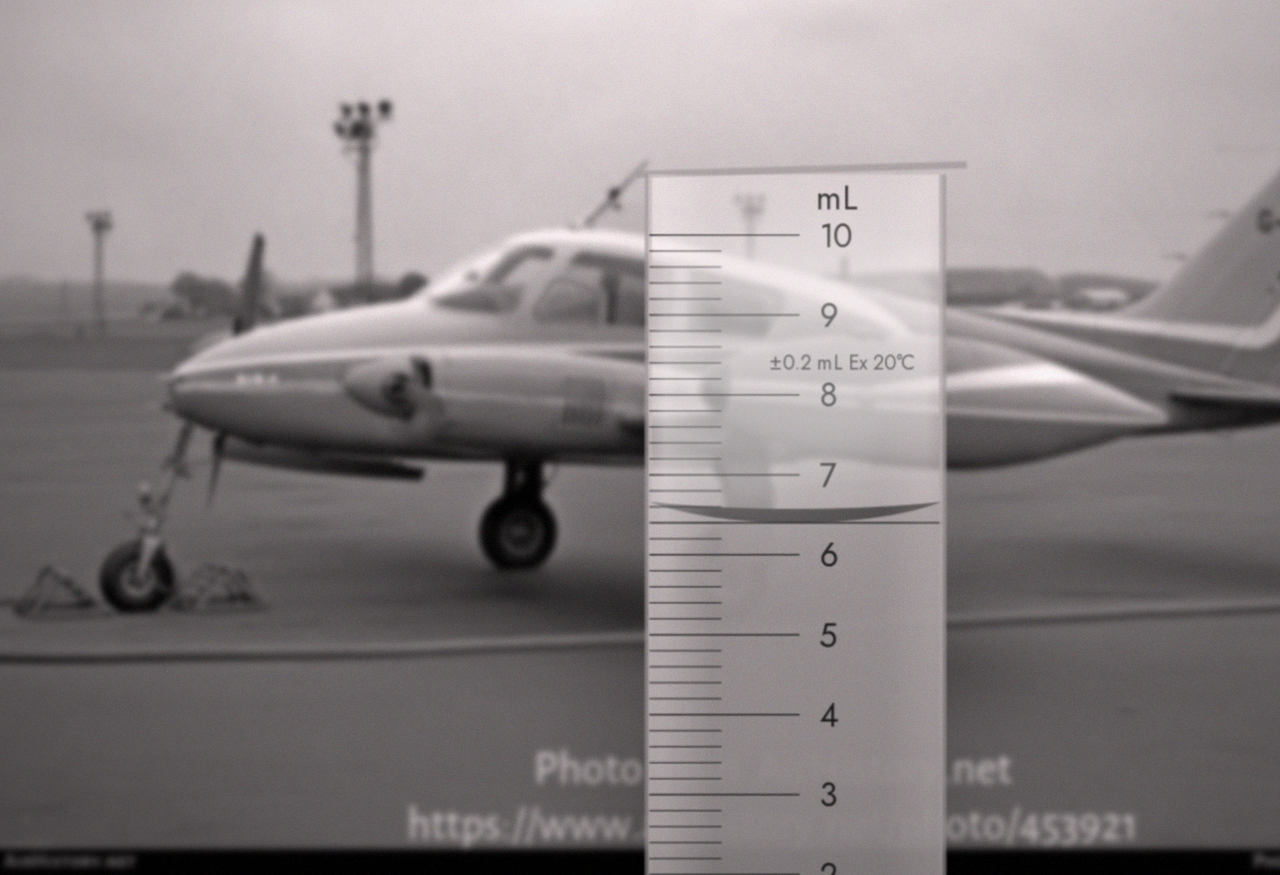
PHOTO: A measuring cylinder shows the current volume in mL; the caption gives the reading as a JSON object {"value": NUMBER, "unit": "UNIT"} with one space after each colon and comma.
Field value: {"value": 6.4, "unit": "mL"}
